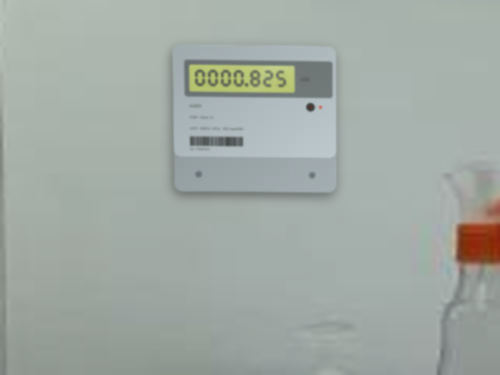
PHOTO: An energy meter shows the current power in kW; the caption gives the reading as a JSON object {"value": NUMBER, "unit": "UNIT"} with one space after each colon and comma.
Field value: {"value": 0.825, "unit": "kW"}
